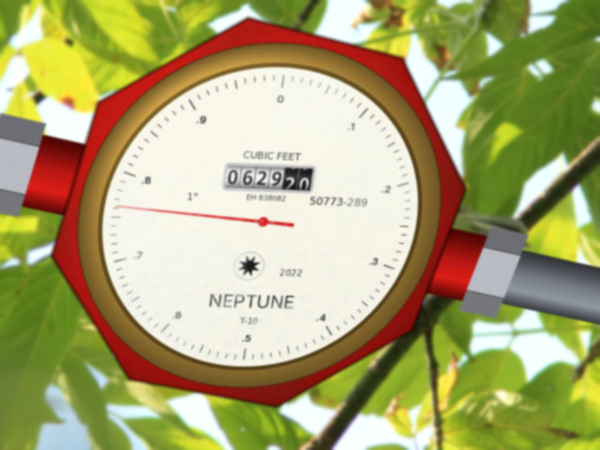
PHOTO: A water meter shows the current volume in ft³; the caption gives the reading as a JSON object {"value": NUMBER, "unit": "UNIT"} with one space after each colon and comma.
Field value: {"value": 62919.76, "unit": "ft³"}
